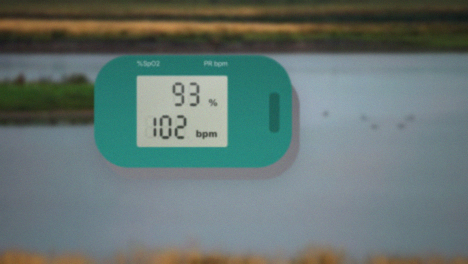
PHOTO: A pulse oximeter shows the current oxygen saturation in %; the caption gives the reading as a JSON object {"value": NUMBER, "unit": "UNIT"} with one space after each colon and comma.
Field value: {"value": 93, "unit": "%"}
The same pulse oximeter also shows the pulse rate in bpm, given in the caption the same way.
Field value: {"value": 102, "unit": "bpm"}
